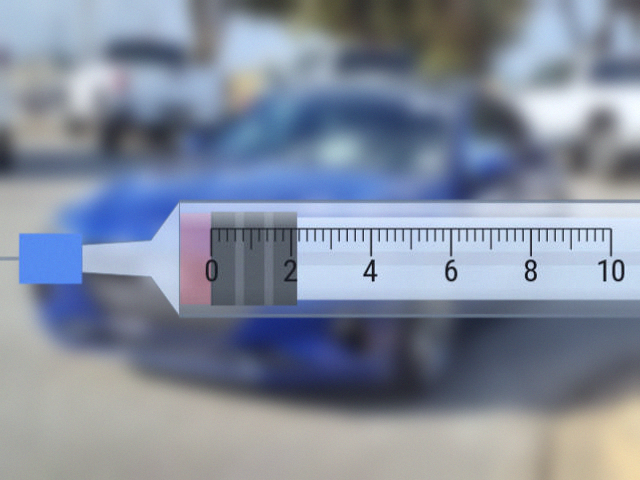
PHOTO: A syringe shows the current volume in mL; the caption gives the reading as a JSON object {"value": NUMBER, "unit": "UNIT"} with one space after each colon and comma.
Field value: {"value": 0, "unit": "mL"}
